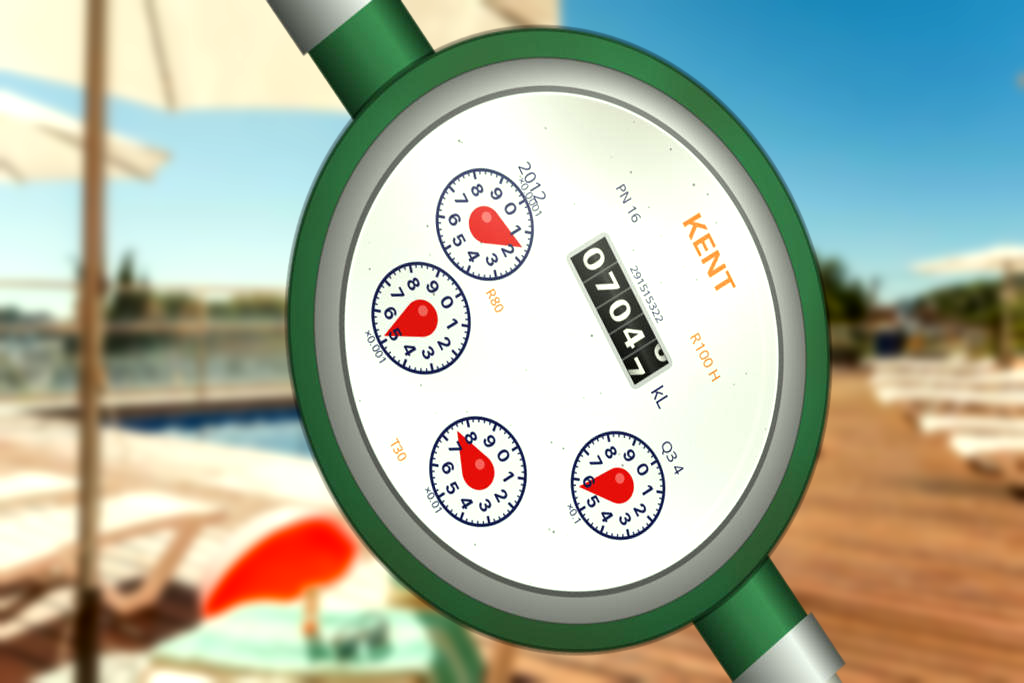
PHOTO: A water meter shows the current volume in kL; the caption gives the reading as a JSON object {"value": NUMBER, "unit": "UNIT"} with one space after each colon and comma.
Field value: {"value": 7046.5751, "unit": "kL"}
